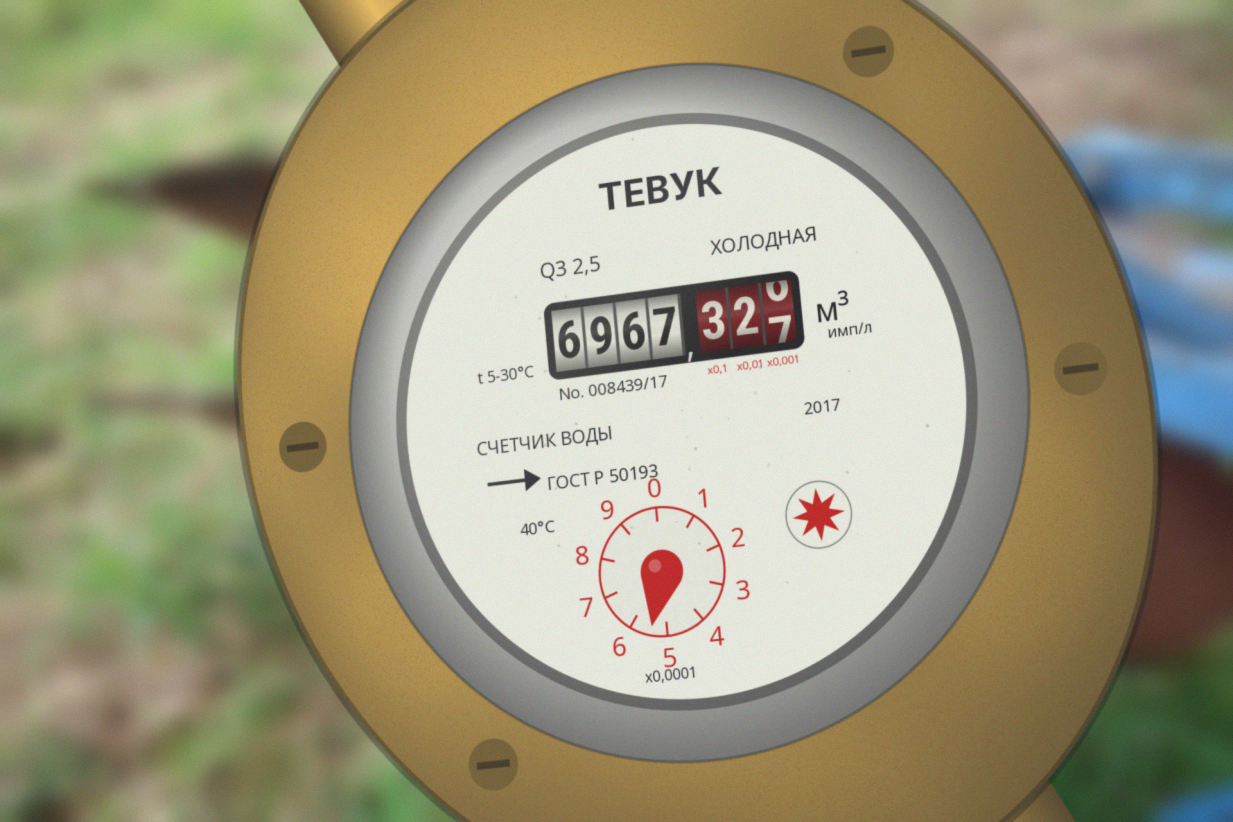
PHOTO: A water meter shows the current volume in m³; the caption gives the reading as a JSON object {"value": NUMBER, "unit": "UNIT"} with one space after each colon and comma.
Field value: {"value": 6967.3265, "unit": "m³"}
